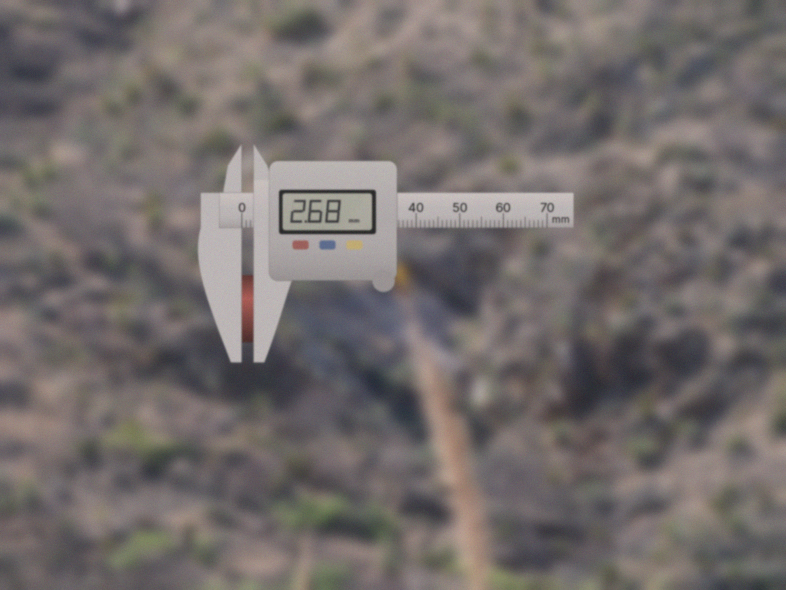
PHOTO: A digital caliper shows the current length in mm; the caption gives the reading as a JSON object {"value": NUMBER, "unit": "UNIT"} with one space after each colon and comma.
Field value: {"value": 2.68, "unit": "mm"}
